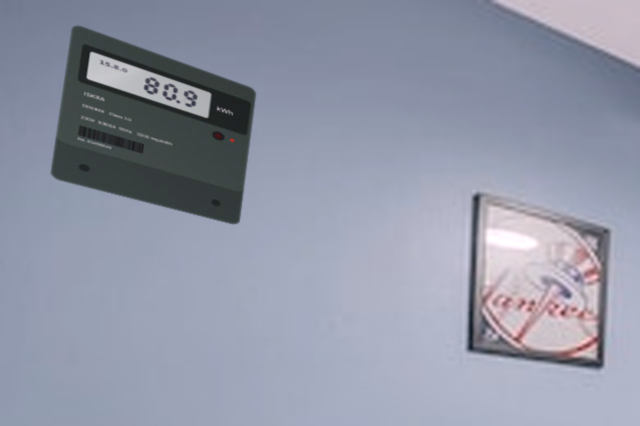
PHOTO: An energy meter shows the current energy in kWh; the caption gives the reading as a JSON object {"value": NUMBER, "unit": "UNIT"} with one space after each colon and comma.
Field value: {"value": 80.9, "unit": "kWh"}
